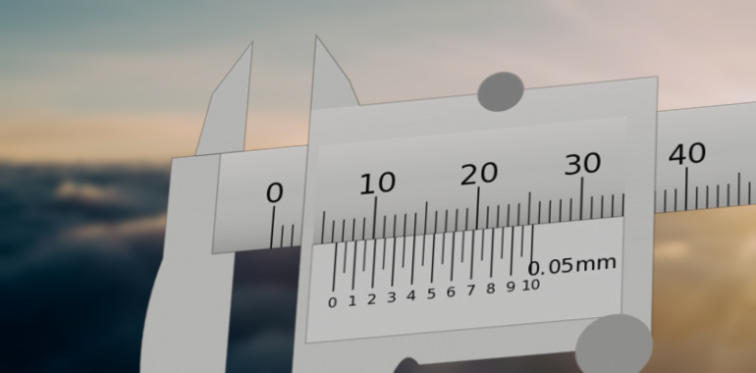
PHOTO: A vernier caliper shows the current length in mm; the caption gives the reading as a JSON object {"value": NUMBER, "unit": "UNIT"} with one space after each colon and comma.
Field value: {"value": 6.4, "unit": "mm"}
